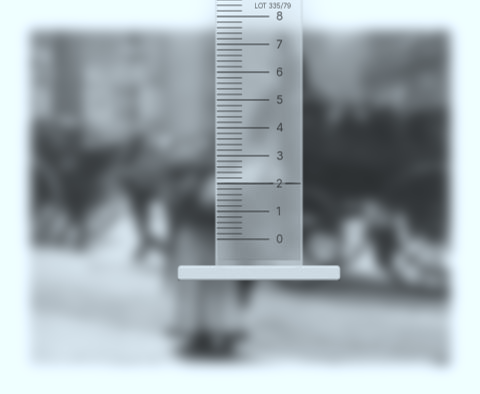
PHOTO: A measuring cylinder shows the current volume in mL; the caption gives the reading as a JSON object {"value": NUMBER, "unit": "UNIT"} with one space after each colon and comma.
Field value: {"value": 2, "unit": "mL"}
